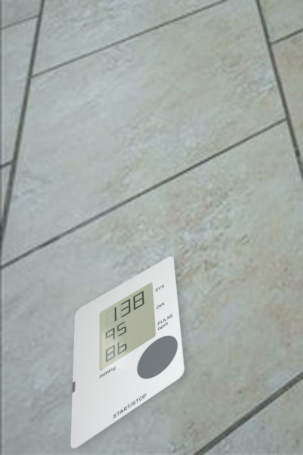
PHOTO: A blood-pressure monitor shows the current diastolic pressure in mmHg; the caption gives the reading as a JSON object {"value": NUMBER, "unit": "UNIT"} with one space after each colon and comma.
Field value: {"value": 95, "unit": "mmHg"}
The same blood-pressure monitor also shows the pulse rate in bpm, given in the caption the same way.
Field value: {"value": 86, "unit": "bpm"}
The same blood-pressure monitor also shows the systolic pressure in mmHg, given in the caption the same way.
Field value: {"value": 138, "unit": "mmHg"}
